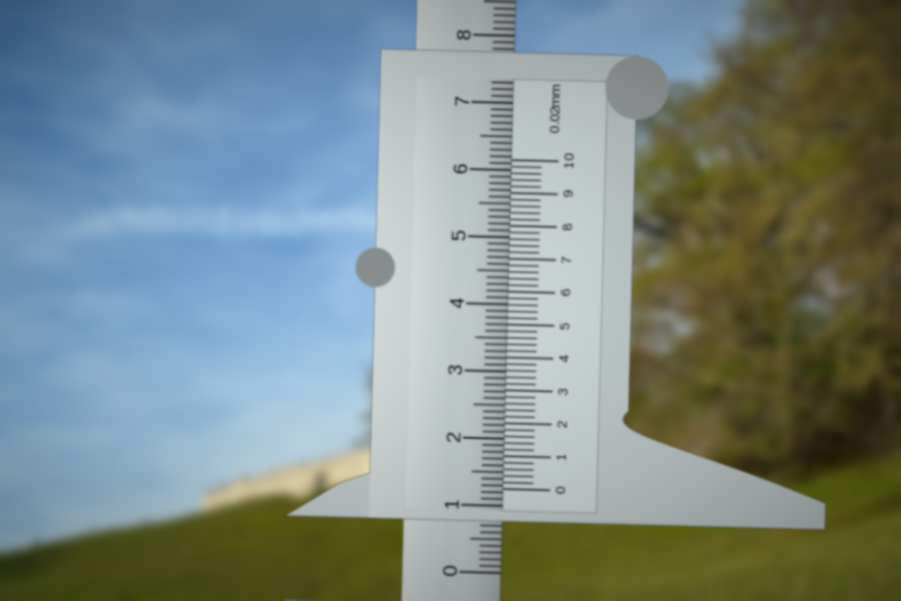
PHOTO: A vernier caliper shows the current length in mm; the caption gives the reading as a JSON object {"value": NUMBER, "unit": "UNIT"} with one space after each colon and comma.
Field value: {"value": 12.5, "unit": "mm"}
